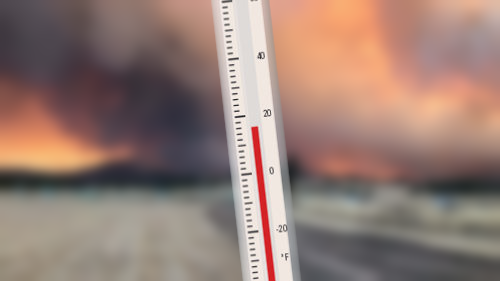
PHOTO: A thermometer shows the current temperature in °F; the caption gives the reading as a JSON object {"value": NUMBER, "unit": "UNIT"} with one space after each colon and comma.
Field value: {"value": 16, "unit": "°F"}
